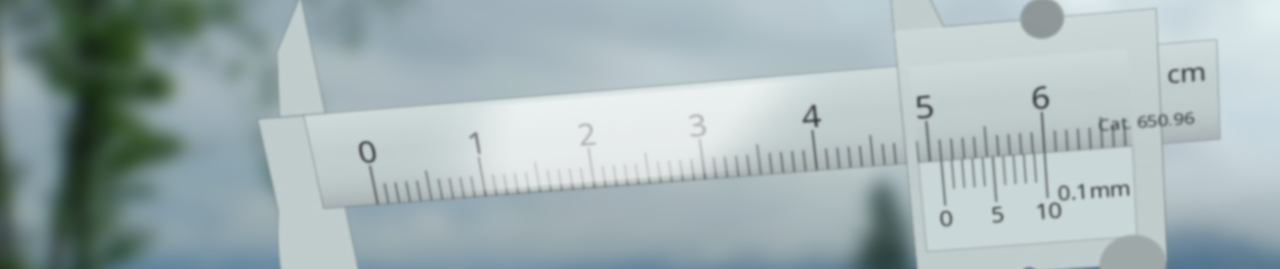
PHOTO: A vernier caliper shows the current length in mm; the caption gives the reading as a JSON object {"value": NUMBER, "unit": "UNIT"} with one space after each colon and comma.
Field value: {"value": 51.0, "unit": "mm"}
